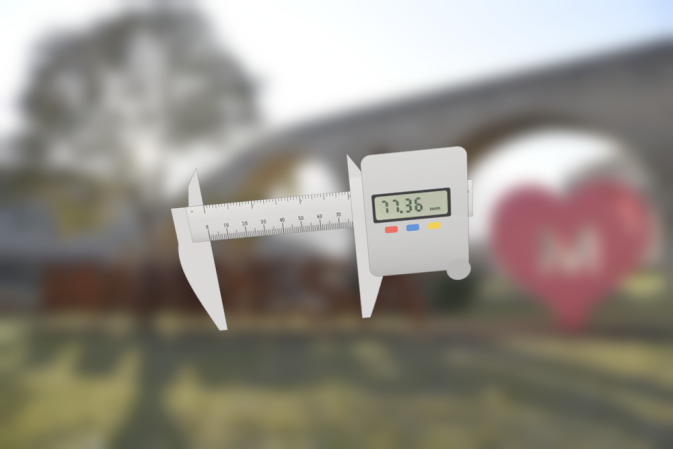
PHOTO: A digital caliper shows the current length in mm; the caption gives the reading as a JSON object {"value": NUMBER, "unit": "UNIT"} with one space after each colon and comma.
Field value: {"value": 77.36, "unit": "mm"}
